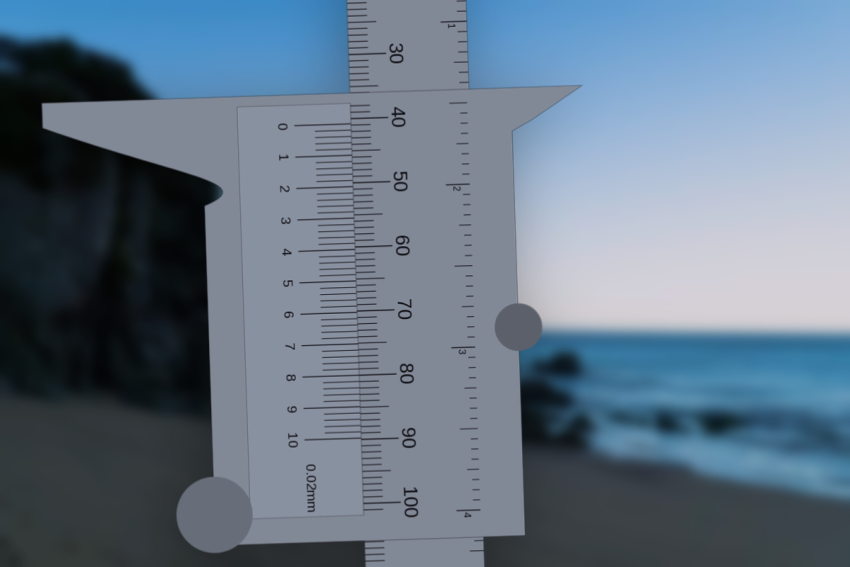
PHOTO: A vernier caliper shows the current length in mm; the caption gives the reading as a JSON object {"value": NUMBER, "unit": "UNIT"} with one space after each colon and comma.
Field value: {"value": 40.8, "unit": "mm"}
